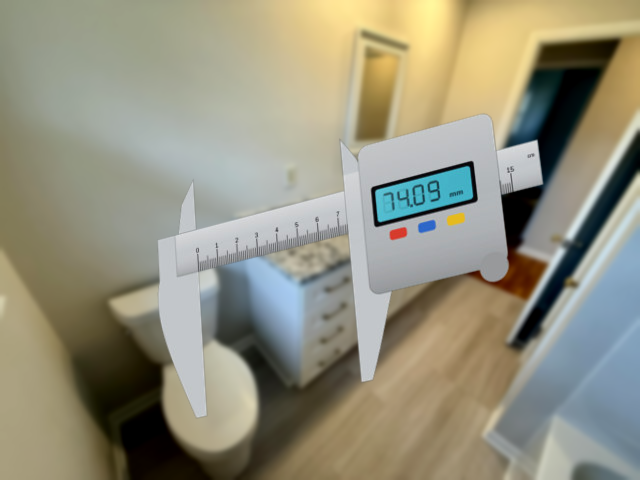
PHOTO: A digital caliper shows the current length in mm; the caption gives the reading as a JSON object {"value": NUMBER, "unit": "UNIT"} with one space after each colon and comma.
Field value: {"value": 74.09, "unit": "mm"}
